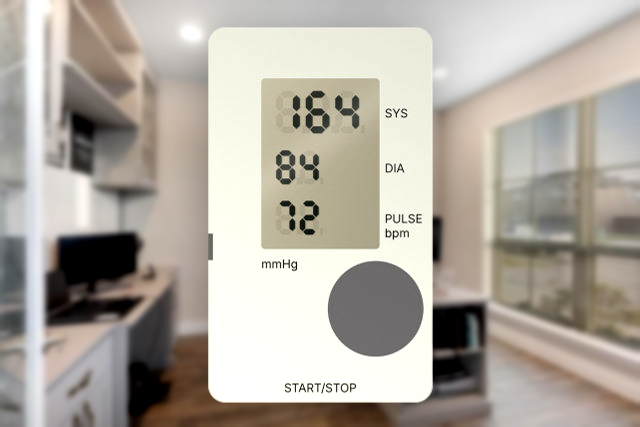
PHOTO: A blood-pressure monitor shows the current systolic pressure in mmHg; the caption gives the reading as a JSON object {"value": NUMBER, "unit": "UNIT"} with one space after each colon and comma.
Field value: {"value": 164, "unit": "mmHg"}
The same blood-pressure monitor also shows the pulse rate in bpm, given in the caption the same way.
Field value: {"value": 72, "unit": "bpm"}
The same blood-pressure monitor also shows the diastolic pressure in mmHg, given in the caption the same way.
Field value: {"value": 84, "unit": "mmHg"}
